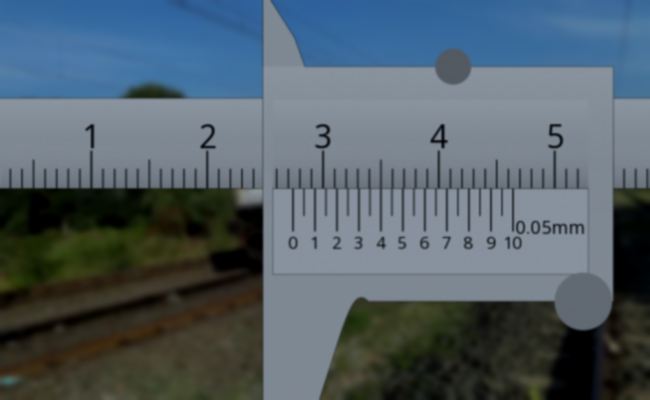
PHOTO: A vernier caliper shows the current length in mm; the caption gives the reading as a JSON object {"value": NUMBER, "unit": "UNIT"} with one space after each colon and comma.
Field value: {"value": 27.4, "unit": "mm"}
